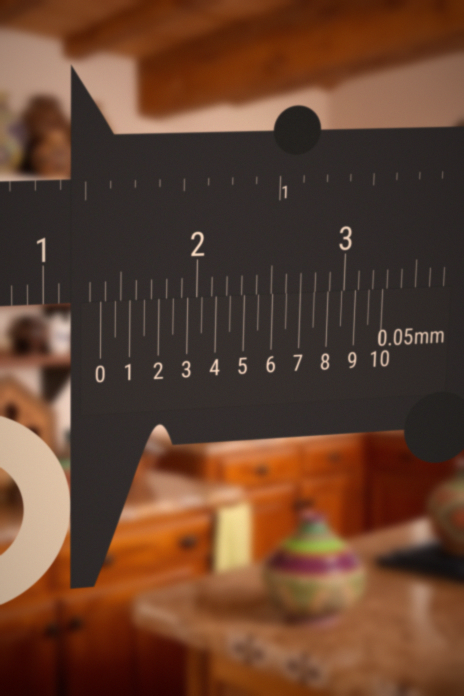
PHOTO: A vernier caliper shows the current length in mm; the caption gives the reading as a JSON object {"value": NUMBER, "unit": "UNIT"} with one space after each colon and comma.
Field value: {"value": 13.7, "unit": "mm"}
